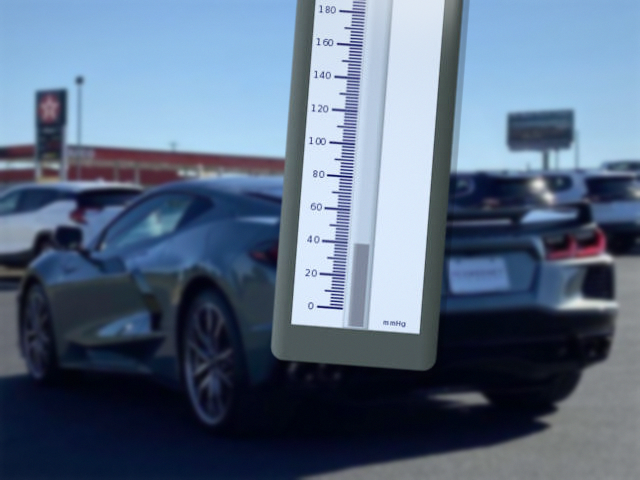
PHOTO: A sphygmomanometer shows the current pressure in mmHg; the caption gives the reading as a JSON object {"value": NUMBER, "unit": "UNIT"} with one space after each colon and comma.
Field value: {"value": 40, "unit": "mmHg"}
